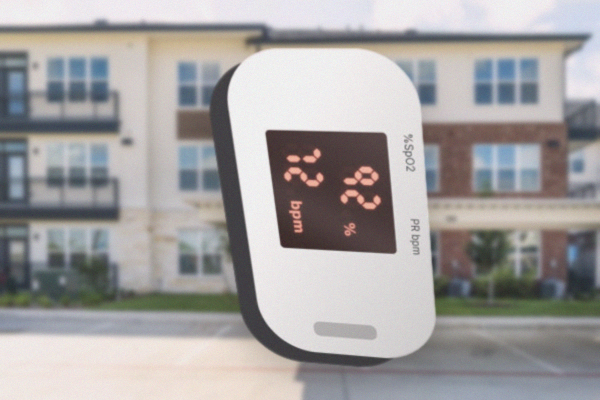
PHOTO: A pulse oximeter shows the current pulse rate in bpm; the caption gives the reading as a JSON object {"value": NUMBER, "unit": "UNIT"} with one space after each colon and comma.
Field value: {"value": 72, "unit": "bpm"}
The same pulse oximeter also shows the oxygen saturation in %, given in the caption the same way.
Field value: {"value": 92, "unit": "%"}
